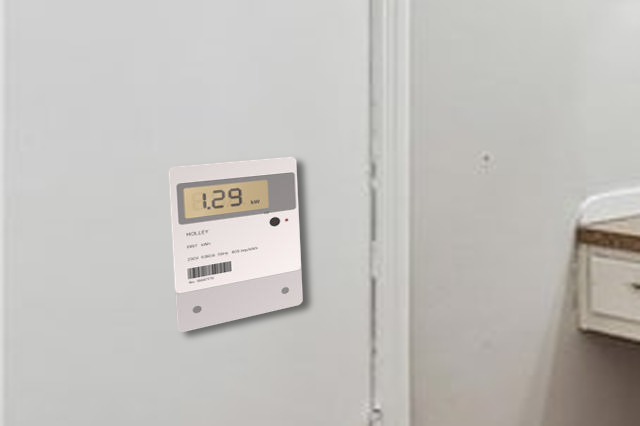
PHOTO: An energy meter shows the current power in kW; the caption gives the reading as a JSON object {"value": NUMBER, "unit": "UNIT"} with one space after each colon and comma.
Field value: {"value": 1.29, "unit": "kW"}
